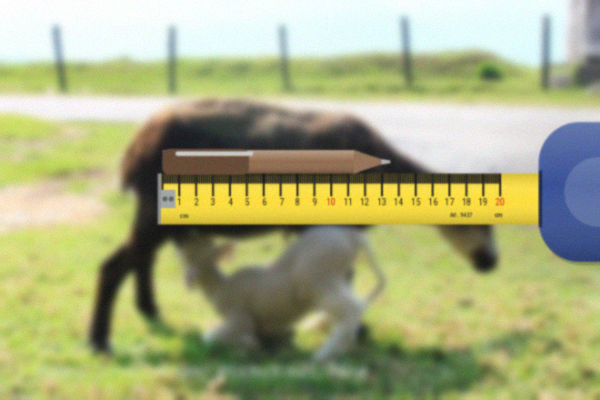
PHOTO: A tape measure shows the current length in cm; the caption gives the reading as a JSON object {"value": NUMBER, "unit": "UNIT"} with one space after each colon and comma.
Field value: {"value": 13.5, "unit": "cm"}
